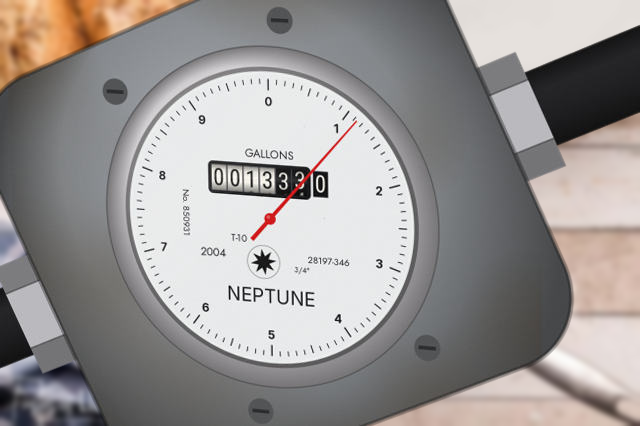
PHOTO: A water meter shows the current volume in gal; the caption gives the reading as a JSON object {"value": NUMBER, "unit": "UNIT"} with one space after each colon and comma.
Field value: {"value": 13331.1, "unit": "gal"}
